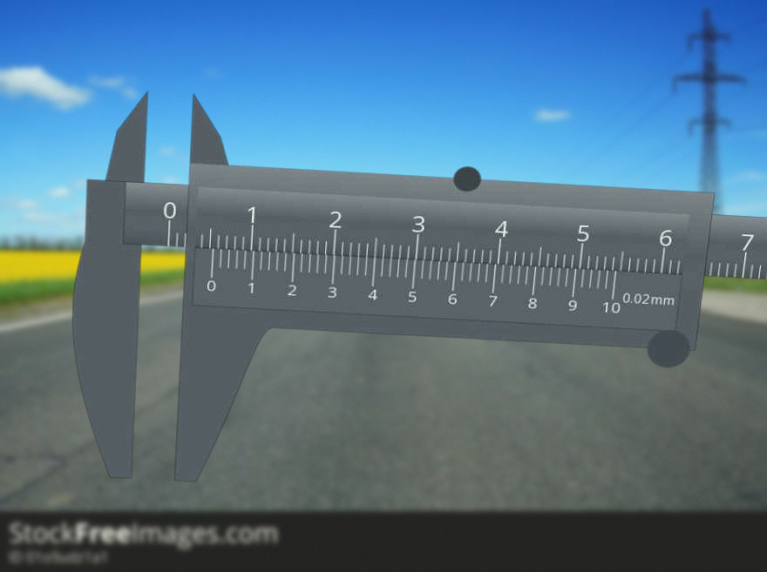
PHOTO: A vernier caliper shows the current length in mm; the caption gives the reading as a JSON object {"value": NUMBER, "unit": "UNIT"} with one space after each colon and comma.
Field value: {"value": 5.4, "unit": "mm"}
